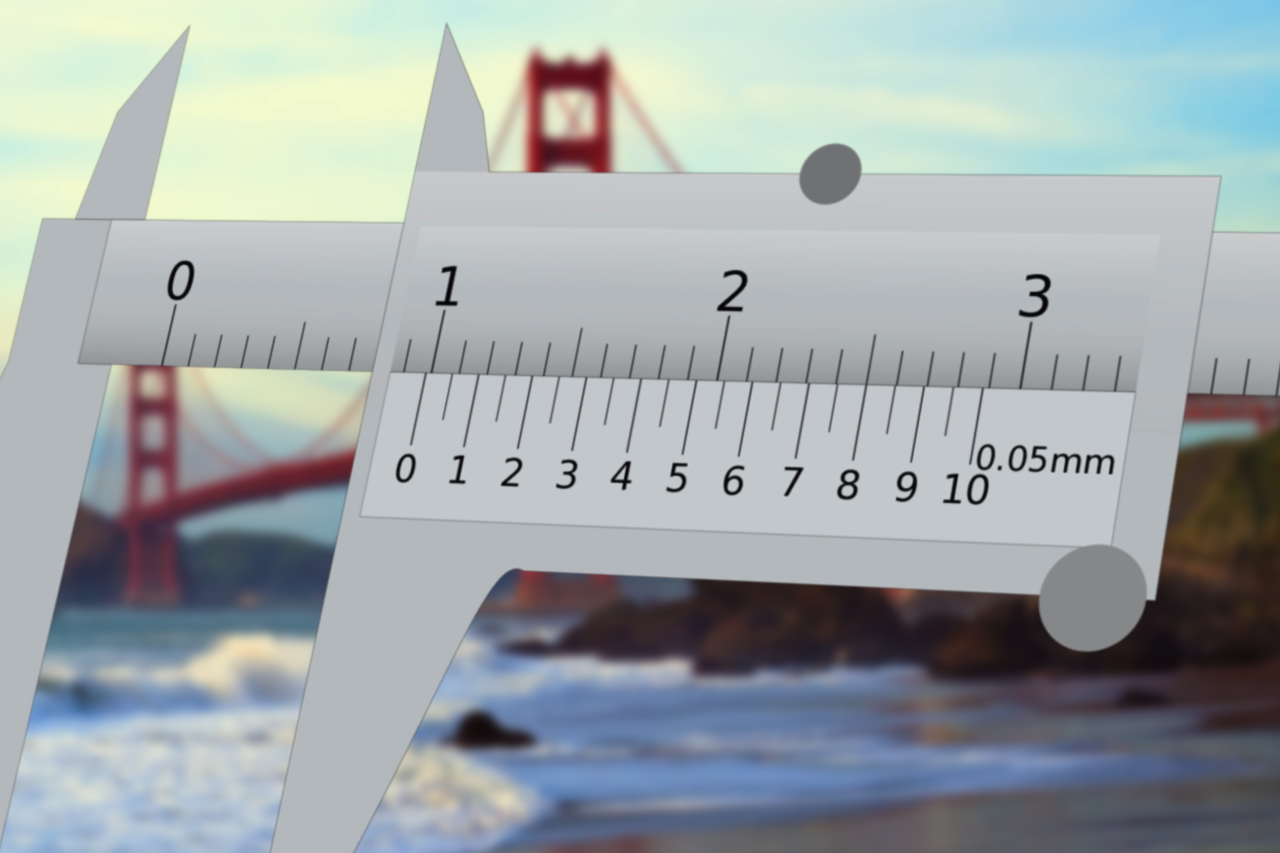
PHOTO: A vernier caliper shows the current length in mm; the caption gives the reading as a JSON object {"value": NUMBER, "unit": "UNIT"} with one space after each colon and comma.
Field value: {"value": 9.8, "unit": "mm"}
